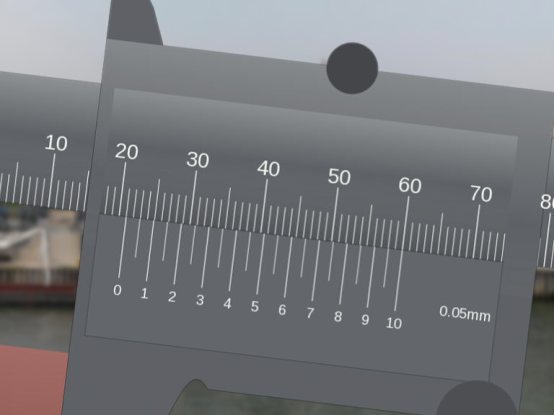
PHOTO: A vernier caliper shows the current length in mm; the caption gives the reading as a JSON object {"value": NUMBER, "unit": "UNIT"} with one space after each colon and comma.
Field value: {"value": 21.0, "unit": "mm"}
